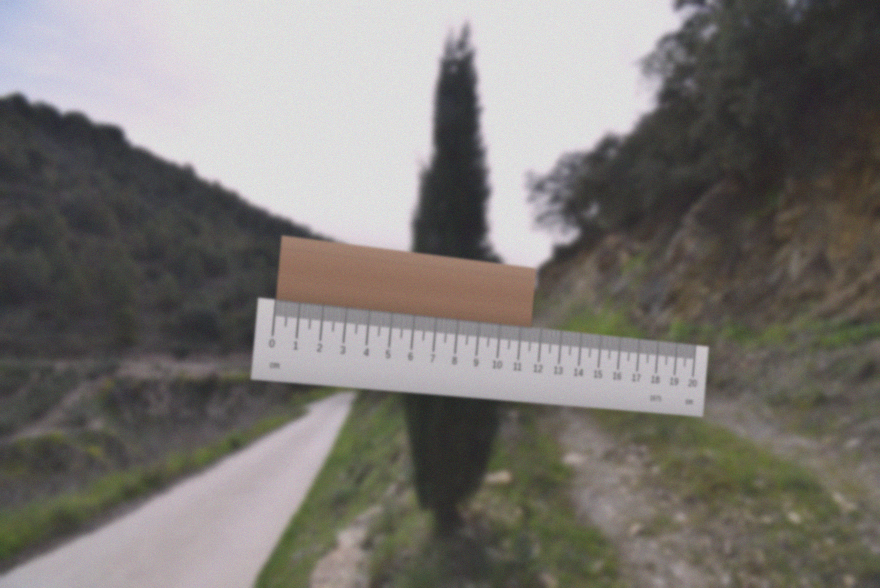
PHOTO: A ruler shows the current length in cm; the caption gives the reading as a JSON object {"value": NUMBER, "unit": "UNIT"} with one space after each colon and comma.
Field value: {"value": 11.5, "unit": "cm"}
